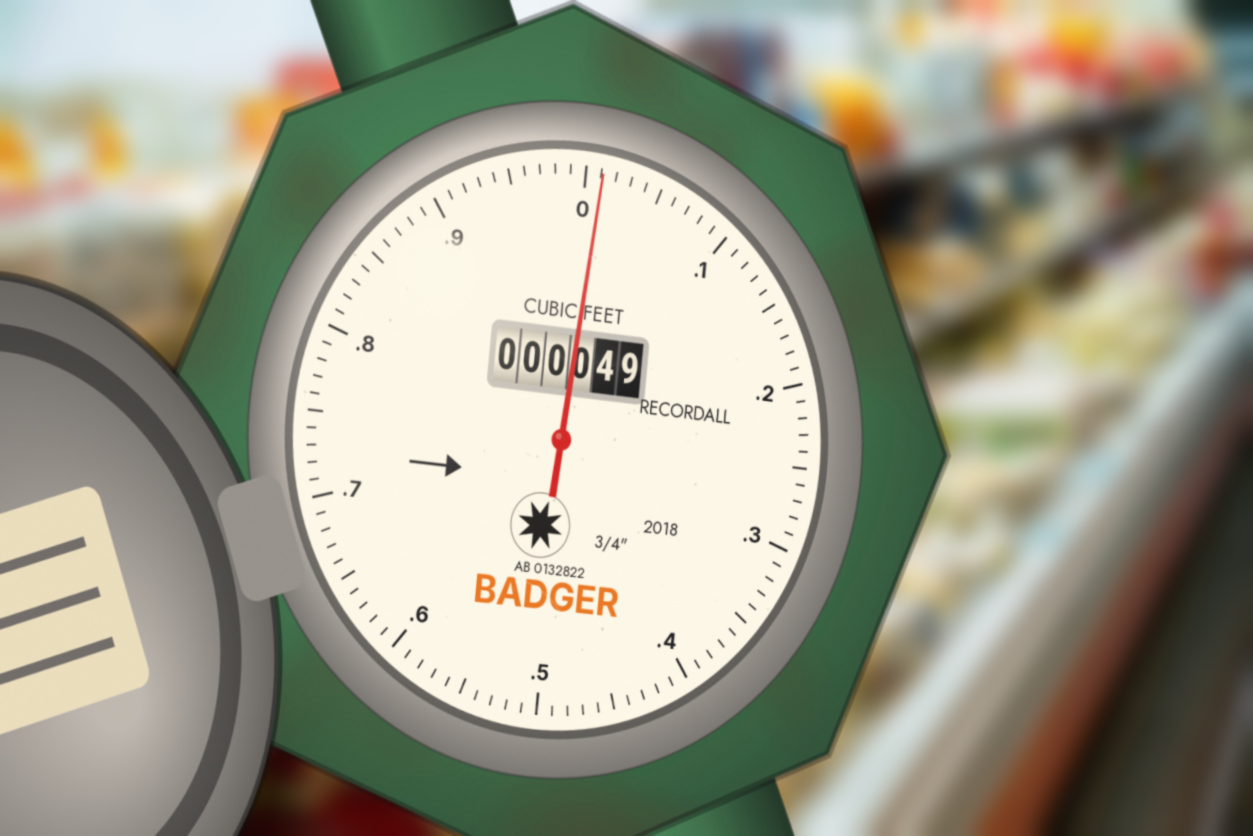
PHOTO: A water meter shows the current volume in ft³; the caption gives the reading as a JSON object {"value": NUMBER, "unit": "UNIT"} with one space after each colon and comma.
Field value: {"value": 49.01, "unit": "ft³"}
